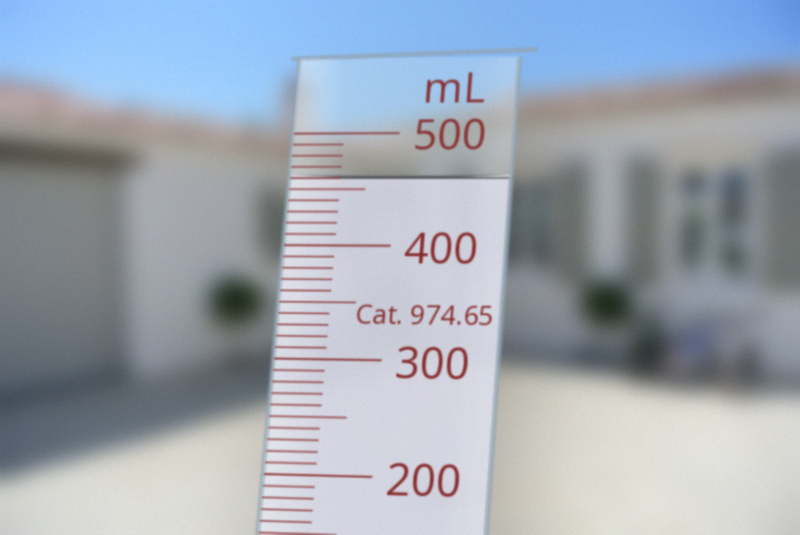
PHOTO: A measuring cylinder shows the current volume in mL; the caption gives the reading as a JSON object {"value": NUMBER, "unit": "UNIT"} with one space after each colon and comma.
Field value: {"value": 460, "unit": "mL"}
